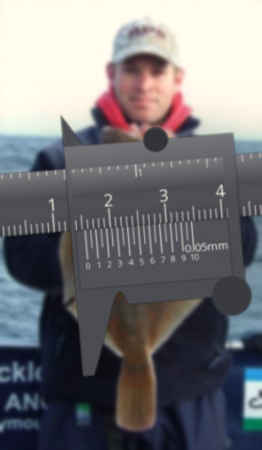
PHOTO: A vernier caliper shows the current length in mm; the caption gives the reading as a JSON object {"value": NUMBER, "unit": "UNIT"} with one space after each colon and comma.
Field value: {"value": 15.5, "unit": "mm"}
